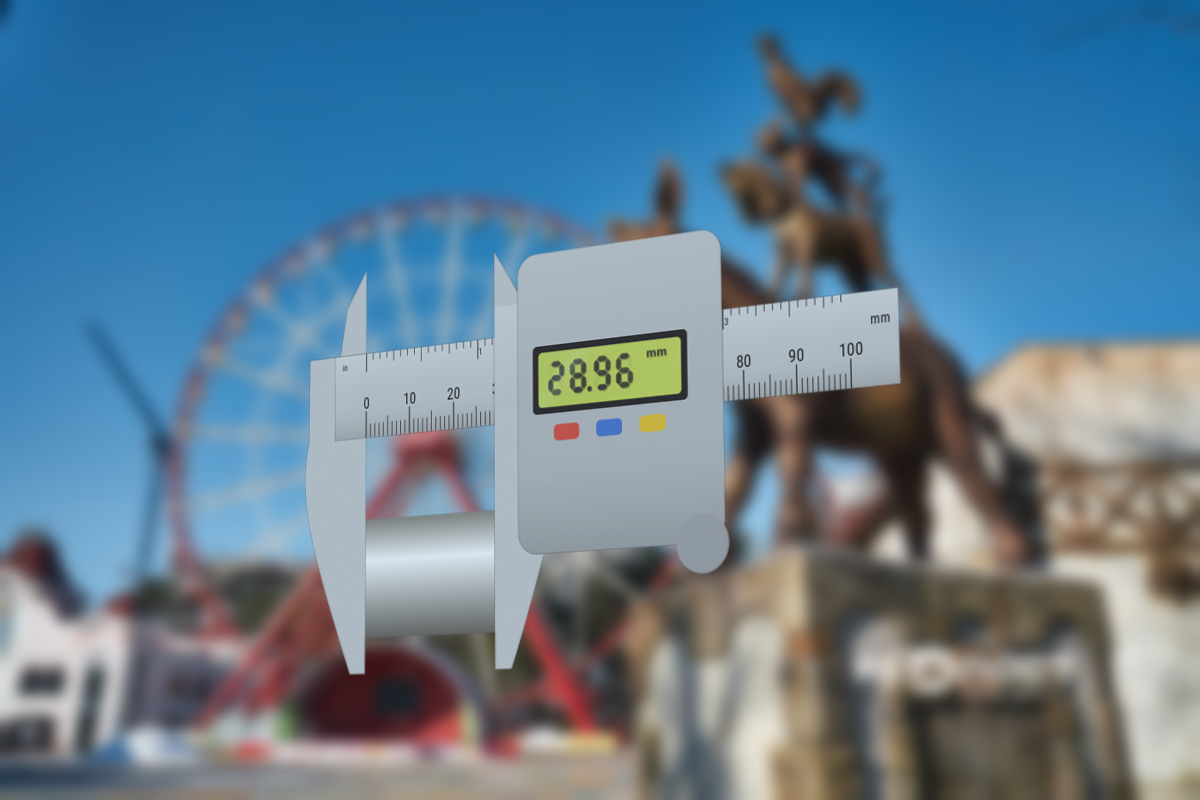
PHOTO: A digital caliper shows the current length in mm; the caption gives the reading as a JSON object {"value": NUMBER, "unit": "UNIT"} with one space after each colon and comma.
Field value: {"value": 28.96, "unit": "mm"}
